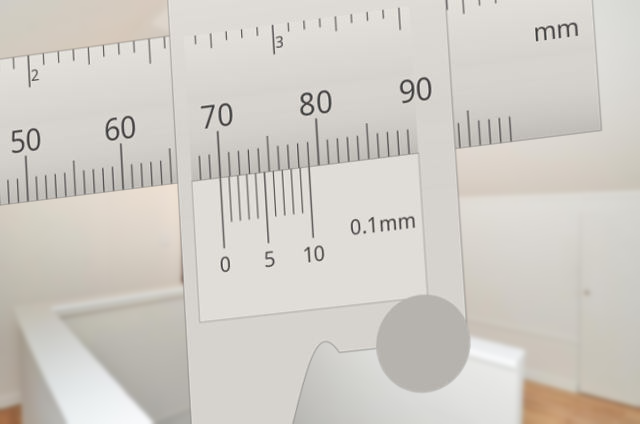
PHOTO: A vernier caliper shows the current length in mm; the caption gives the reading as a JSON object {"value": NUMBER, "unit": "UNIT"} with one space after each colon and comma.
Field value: {"value": 70.0, "unit": "mm"}
